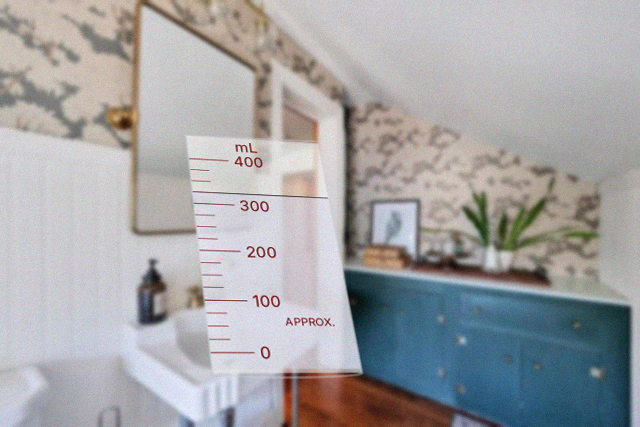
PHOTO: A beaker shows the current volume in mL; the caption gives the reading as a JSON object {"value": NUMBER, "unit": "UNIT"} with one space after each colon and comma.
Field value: {"value": 325, "unit": "mL"}
